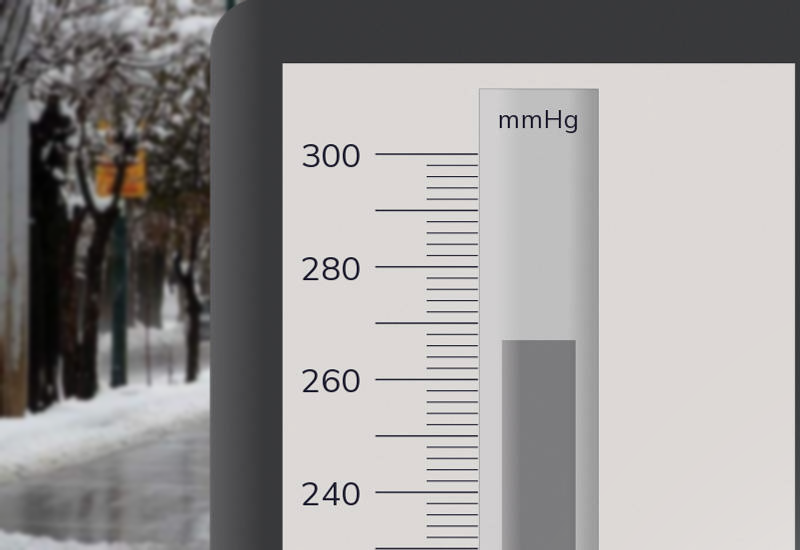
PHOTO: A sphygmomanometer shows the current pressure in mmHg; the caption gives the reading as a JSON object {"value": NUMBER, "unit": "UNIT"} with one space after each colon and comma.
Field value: {"value": 267, "unit": "mmHg"}
